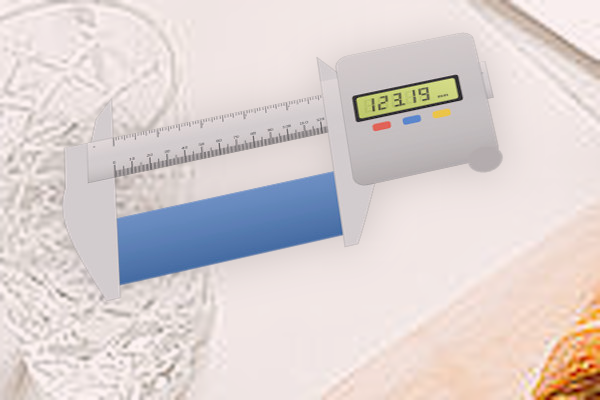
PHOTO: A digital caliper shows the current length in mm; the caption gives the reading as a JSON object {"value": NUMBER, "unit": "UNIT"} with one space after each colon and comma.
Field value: {"value": 123.19, "unit": "mm"}
